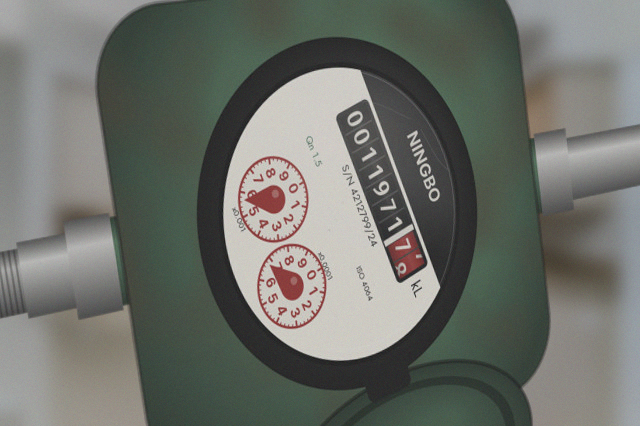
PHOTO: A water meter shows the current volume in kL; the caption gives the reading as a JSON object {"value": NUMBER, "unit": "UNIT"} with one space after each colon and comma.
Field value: {"value": 11971.7756, "unit": "kL"}
